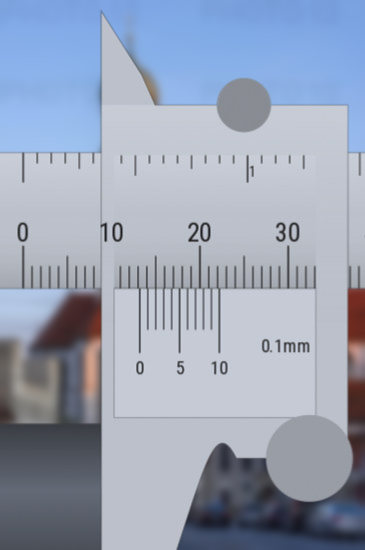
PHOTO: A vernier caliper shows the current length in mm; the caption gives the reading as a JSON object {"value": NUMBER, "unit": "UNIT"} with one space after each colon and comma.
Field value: {"value": 13.2, "unit": "mm"}
